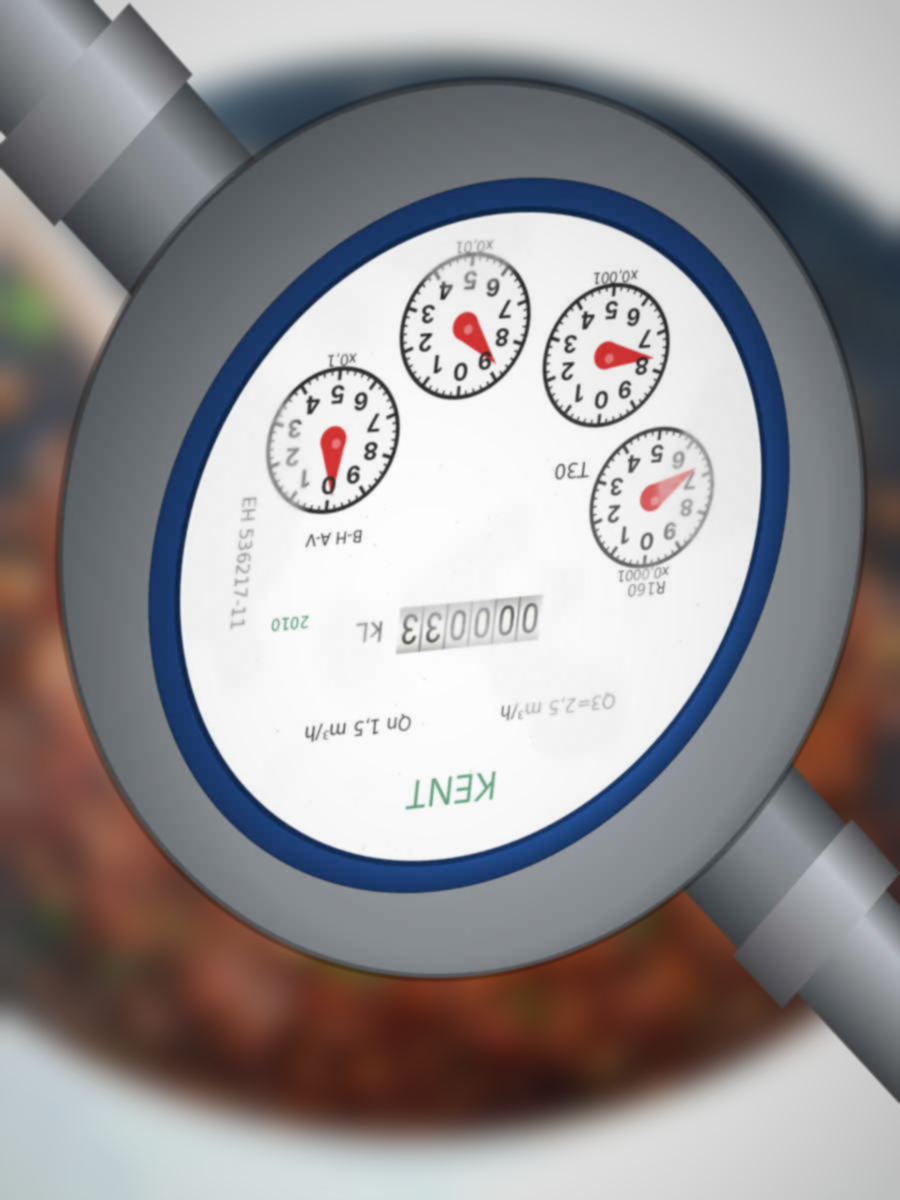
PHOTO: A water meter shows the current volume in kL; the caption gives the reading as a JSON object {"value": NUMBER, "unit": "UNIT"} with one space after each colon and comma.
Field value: {"value": 32.9876, "unit": "kL"}
